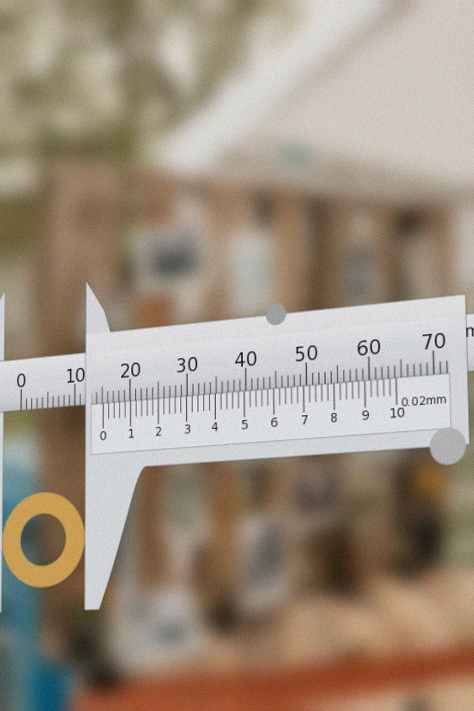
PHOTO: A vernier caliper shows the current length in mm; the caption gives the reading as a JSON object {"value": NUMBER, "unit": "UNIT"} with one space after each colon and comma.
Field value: {"value": 15.2, "unit": "mm"}
